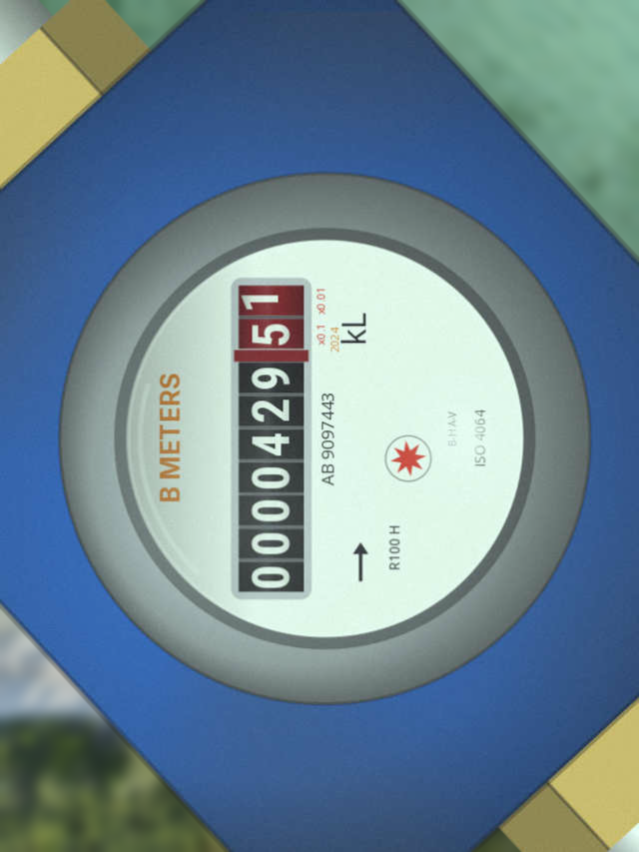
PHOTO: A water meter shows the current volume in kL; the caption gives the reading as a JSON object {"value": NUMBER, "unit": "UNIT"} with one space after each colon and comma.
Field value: {"value": 429.51, "unit": "kL"}
